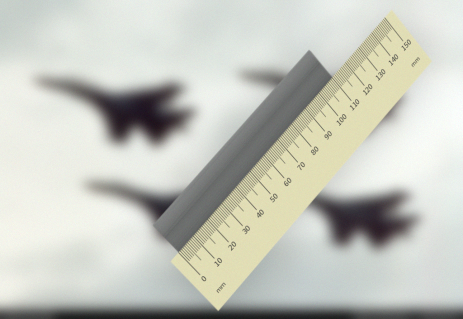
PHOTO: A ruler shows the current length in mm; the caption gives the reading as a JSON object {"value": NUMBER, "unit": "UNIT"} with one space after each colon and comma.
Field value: {"value": 110, "unit": "mm"}
